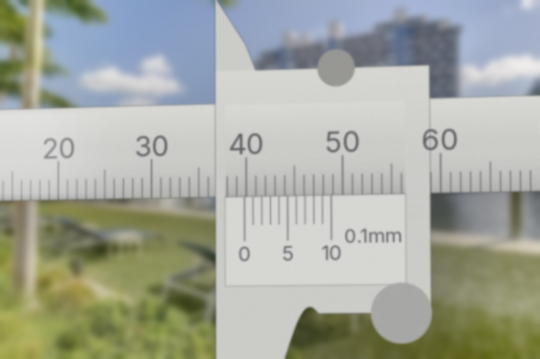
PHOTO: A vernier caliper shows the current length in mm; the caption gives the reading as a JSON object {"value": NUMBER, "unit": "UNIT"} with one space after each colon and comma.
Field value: {"value": 39.8, "unit": "mm"}
